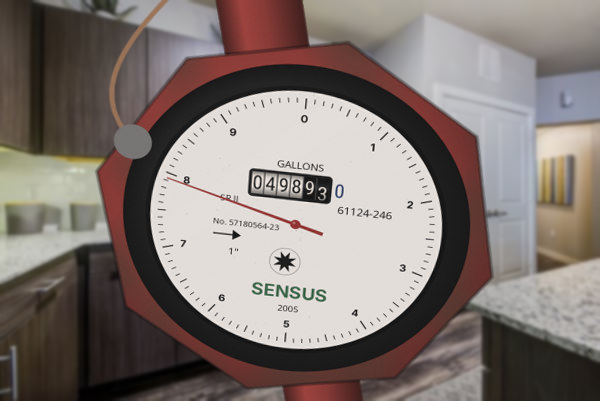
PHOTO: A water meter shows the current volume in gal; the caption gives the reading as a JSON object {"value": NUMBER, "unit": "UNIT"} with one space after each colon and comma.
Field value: {"value": 498927.9, "unit": "gal"}
